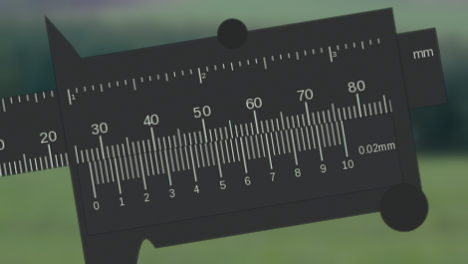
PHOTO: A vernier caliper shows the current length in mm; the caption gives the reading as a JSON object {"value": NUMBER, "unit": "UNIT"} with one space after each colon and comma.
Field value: {"value": 27.2, "unit": "mm"}
